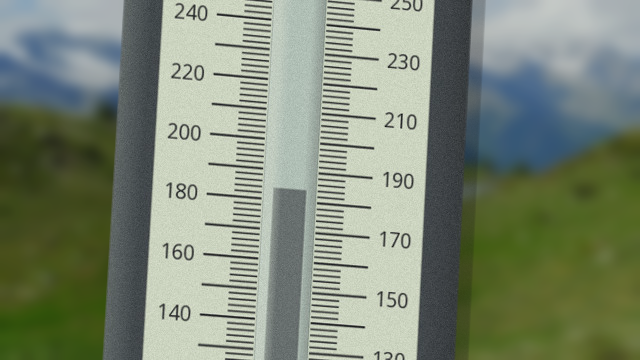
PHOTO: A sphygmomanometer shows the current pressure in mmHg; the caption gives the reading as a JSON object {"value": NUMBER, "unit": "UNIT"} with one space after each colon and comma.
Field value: {"value": 184, "unit": "mmHg"}
